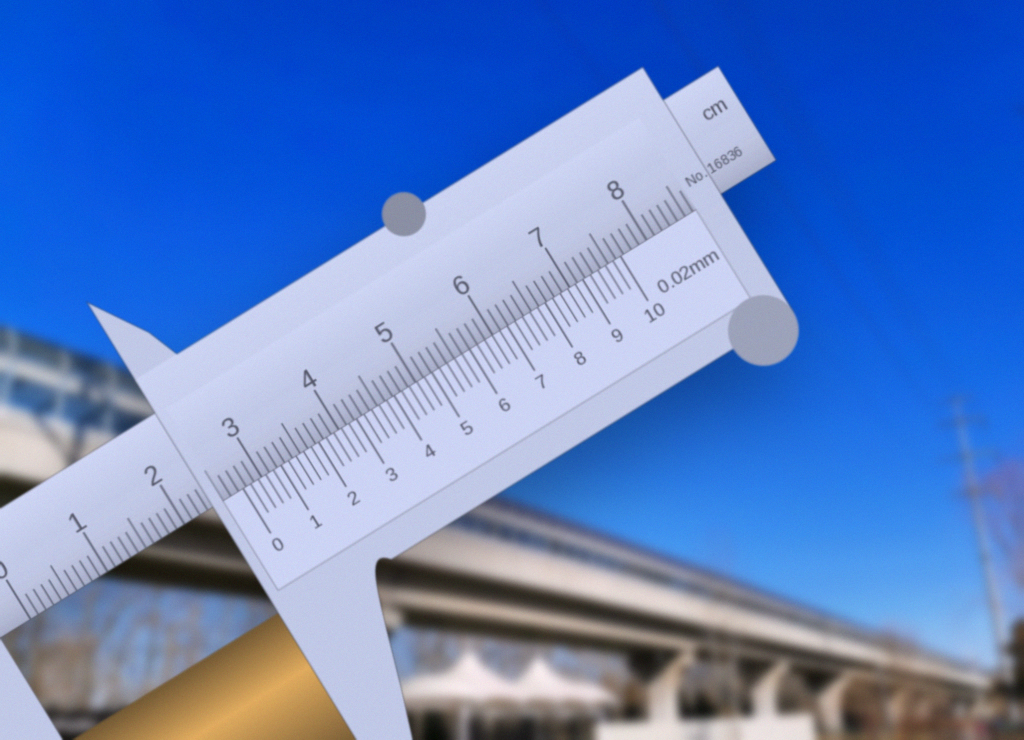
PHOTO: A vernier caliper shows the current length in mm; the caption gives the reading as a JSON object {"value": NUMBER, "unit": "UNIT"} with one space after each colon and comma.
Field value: {"value": 27.6, "unit": "mm"}
